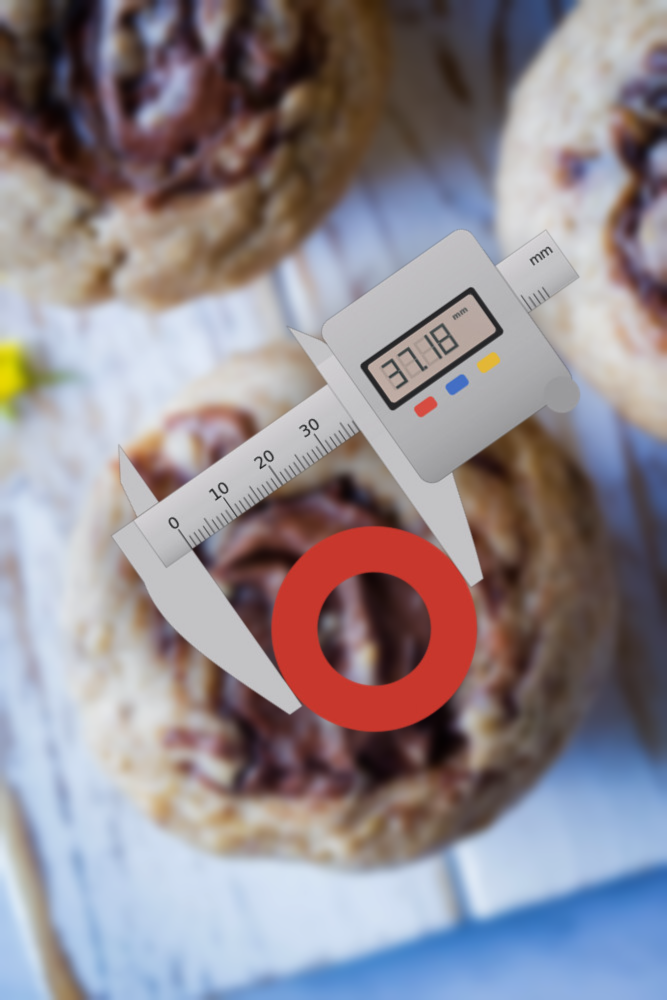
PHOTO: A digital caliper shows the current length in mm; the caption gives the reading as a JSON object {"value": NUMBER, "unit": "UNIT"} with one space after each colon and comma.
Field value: {"value": 37.18, "unit": "mm"}
